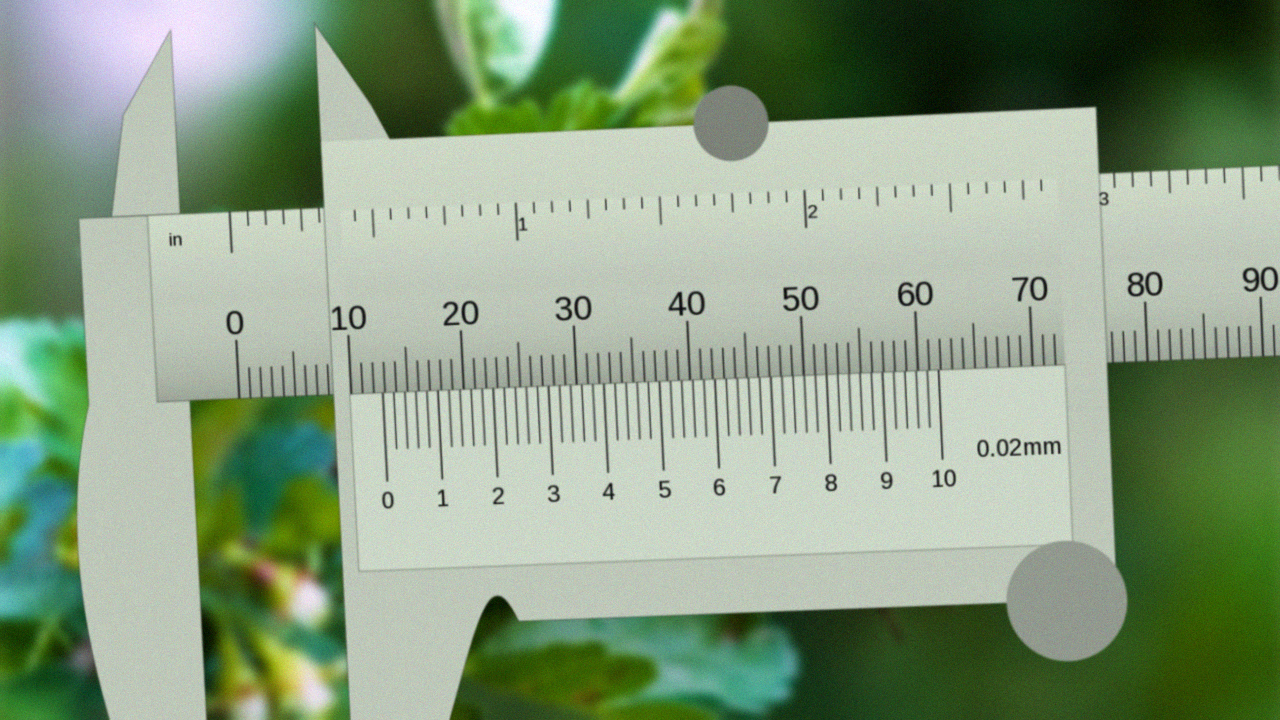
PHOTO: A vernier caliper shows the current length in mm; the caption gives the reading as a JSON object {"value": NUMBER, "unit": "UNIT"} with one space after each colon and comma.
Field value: {"value": 12.8, "unit": "mm"}
